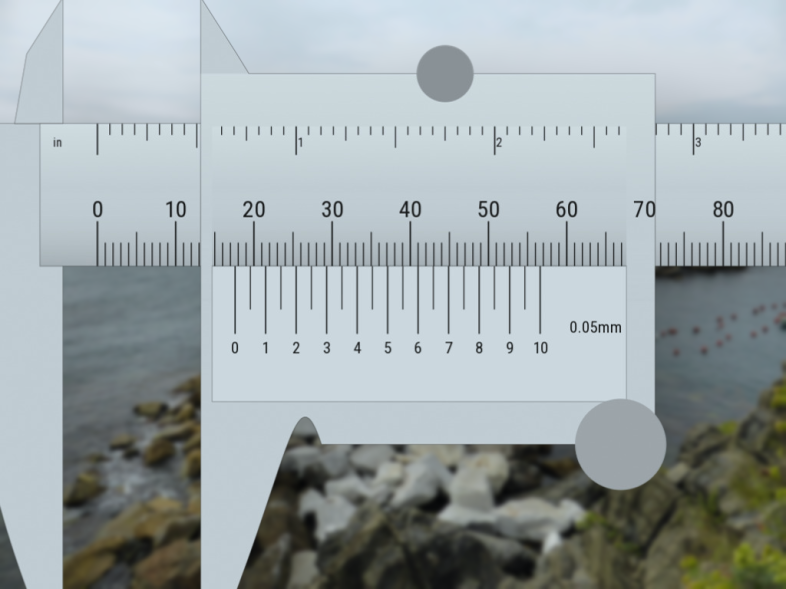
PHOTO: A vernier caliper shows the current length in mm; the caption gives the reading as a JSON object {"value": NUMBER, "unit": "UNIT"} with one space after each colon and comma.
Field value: {"value": 17.6, "unit": "mm"}
